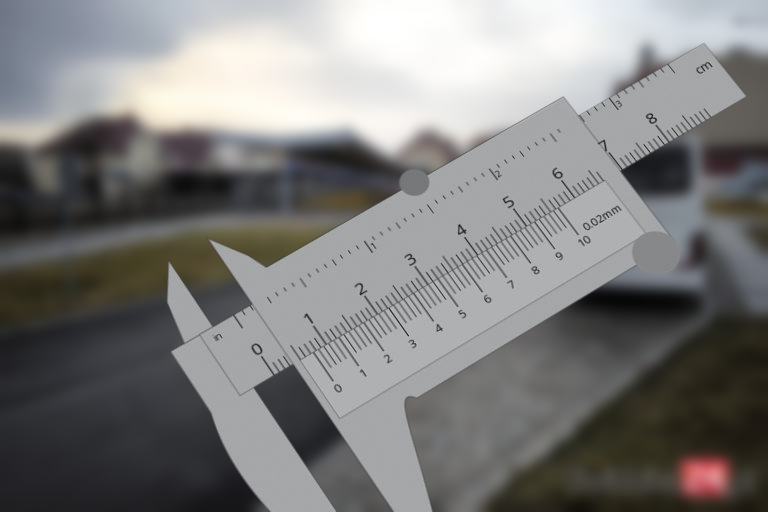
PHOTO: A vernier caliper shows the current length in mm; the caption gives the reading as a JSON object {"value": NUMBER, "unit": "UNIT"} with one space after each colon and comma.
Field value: {"value": 7.5, "unit": "mm"}
